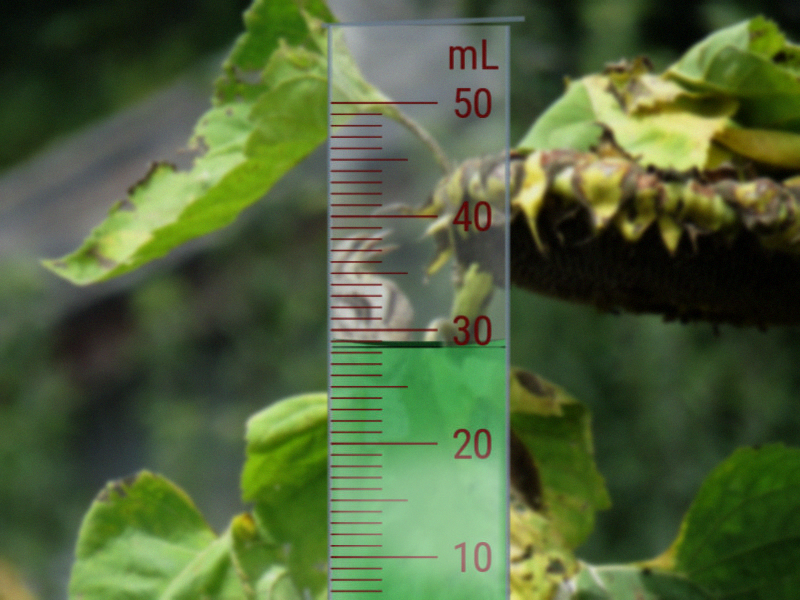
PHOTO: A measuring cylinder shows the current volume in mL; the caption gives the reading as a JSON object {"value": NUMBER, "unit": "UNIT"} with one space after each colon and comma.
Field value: {"value": 28.5, "unit": "mL"}
